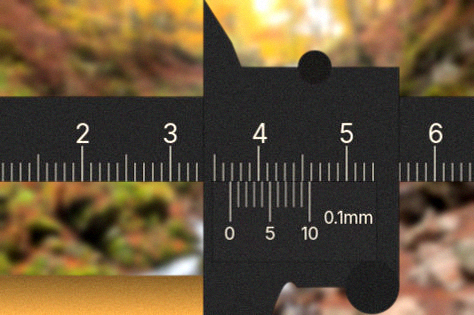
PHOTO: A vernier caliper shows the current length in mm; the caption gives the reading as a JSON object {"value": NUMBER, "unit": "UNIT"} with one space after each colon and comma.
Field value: {"value": 36.8, "unit": "mm"}
